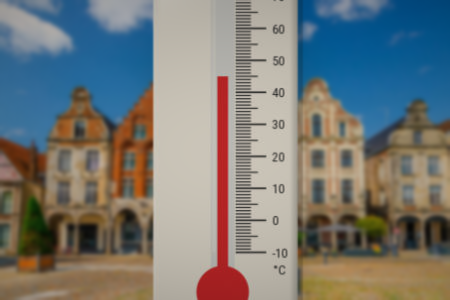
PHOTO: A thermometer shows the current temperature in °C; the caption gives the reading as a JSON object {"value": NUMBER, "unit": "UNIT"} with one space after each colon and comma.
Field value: {"value": 45, "unit": "°C"}
